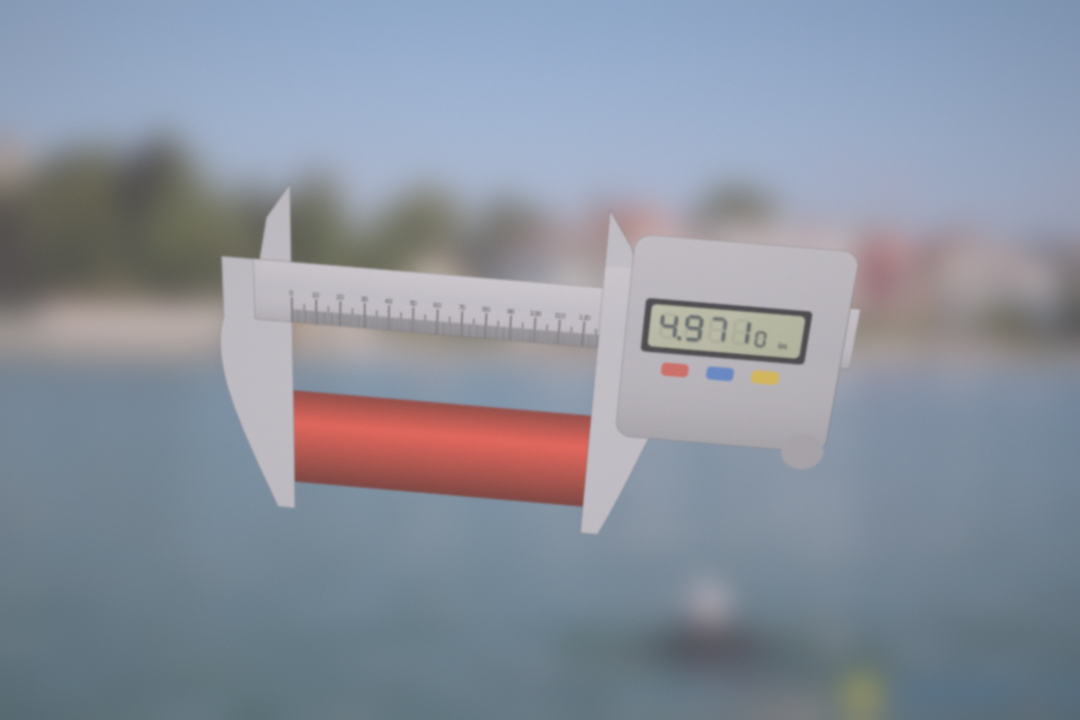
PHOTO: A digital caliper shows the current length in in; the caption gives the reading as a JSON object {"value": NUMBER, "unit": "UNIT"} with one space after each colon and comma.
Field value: {"value": 4.9710, "unit": "in"}
